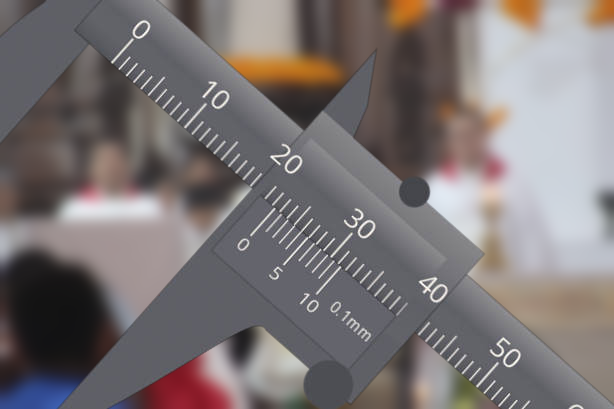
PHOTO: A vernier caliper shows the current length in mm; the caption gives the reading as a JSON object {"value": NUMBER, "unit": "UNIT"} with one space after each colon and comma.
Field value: {"value": 22.4, "unit": "mm"}
